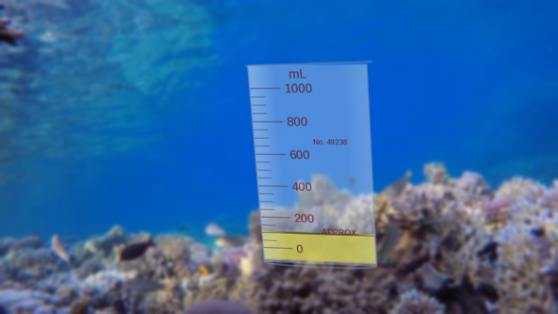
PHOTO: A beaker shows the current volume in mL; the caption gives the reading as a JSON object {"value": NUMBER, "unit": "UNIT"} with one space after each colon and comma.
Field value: {"value": 100, "unit": "mL"}
